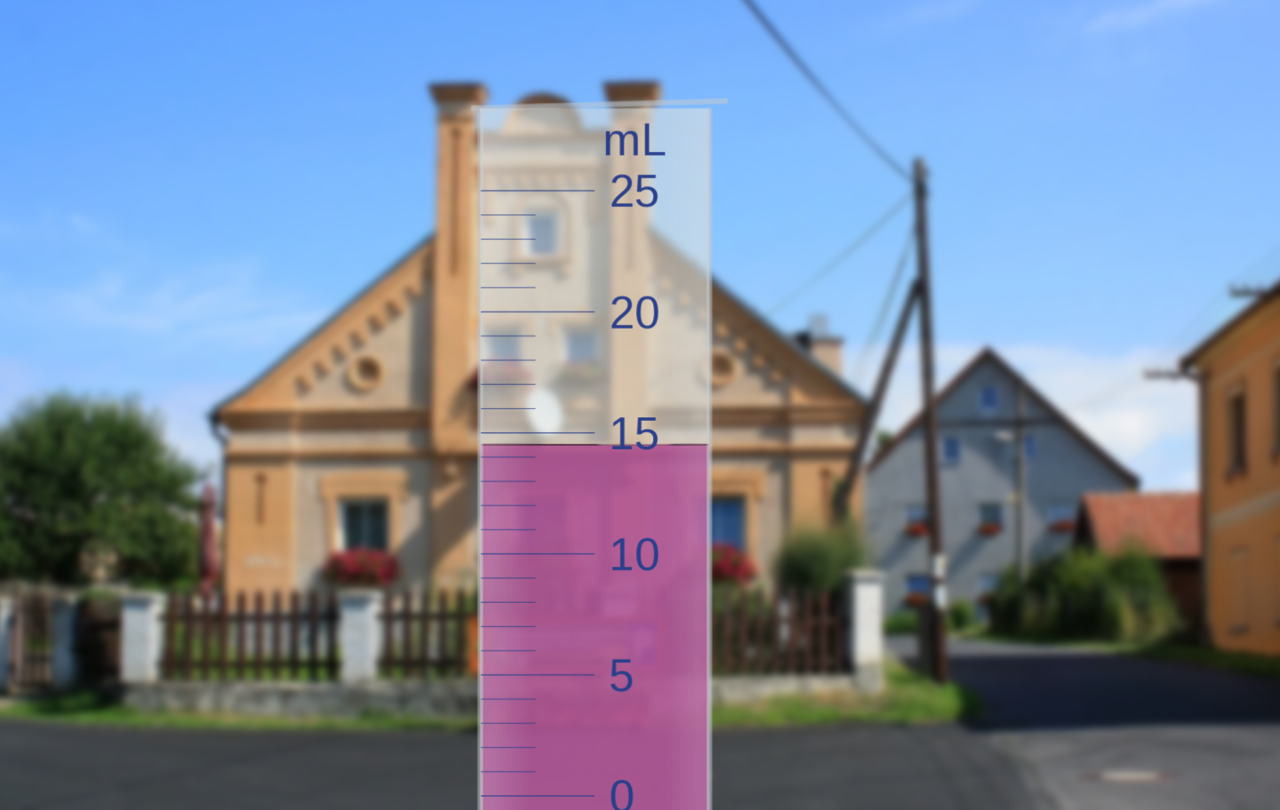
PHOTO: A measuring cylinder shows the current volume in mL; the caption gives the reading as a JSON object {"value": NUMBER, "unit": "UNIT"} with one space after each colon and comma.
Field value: {"value": 14.5, "unit": "mL"}
